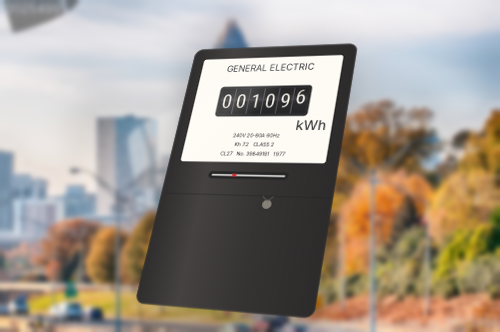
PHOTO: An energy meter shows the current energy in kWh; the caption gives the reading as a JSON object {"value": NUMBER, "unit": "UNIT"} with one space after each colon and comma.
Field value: {"value": 1096, "unit": "kWh"}
